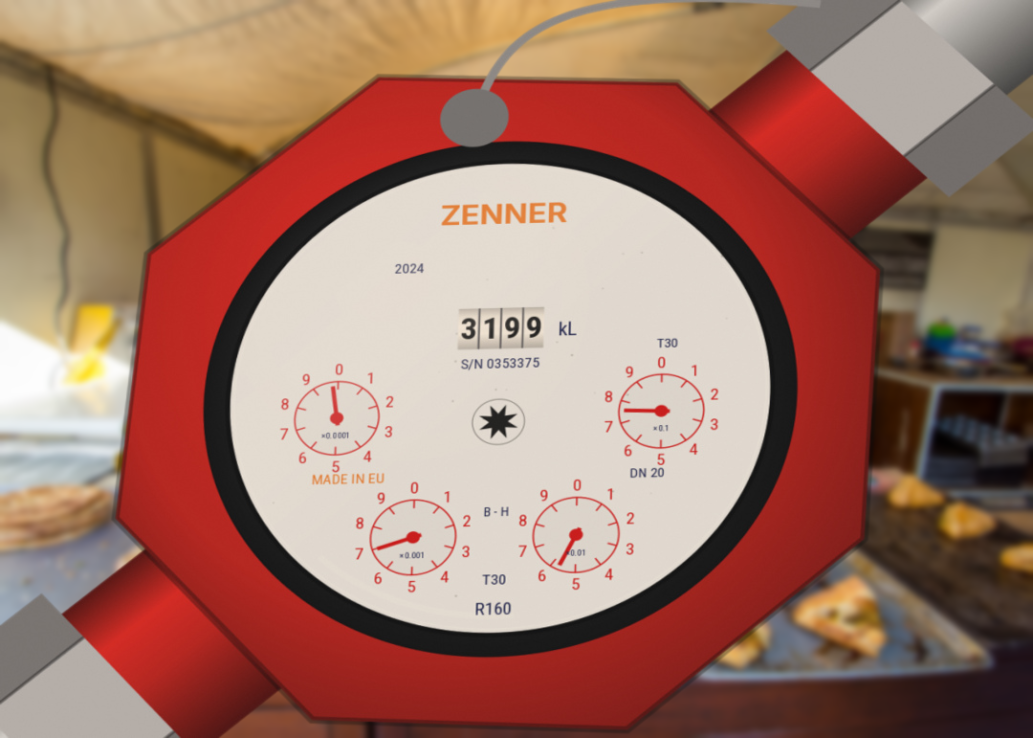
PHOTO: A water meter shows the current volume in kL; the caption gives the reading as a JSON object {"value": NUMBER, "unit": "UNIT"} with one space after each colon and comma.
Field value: {"value": 3199.7569, "unit": "kL"}
